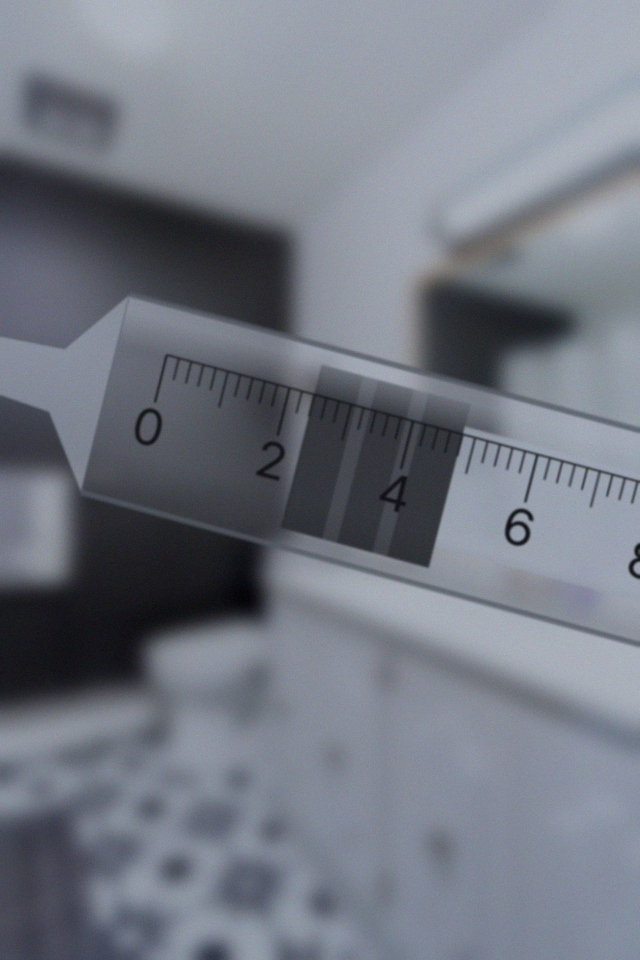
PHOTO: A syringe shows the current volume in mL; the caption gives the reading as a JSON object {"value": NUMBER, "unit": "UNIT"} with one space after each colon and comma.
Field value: {"value": 2.4, "unit": "mL"}
